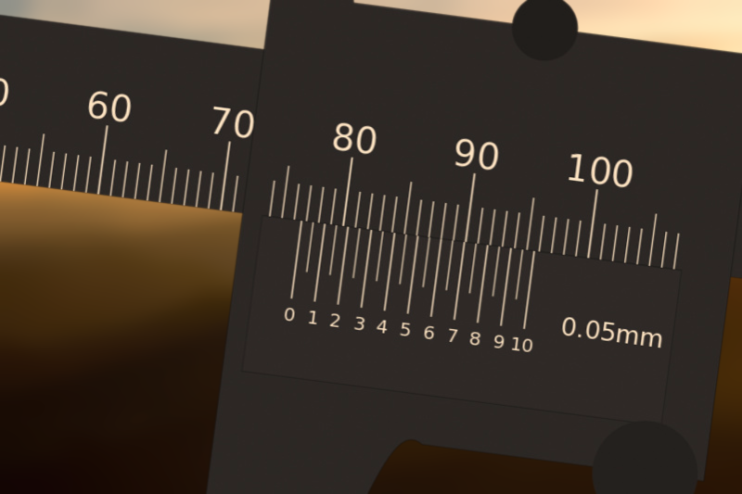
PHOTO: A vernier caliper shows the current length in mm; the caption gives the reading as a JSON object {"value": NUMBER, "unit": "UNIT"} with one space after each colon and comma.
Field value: {"value": 76.6, "unit": "mm"}
